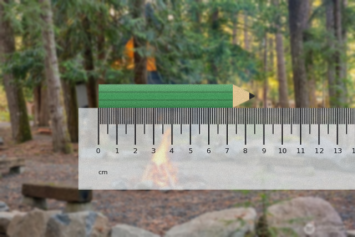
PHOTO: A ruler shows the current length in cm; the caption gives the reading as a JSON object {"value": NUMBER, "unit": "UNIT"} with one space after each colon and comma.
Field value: {"value": 8.5, "unit": "cm"}
